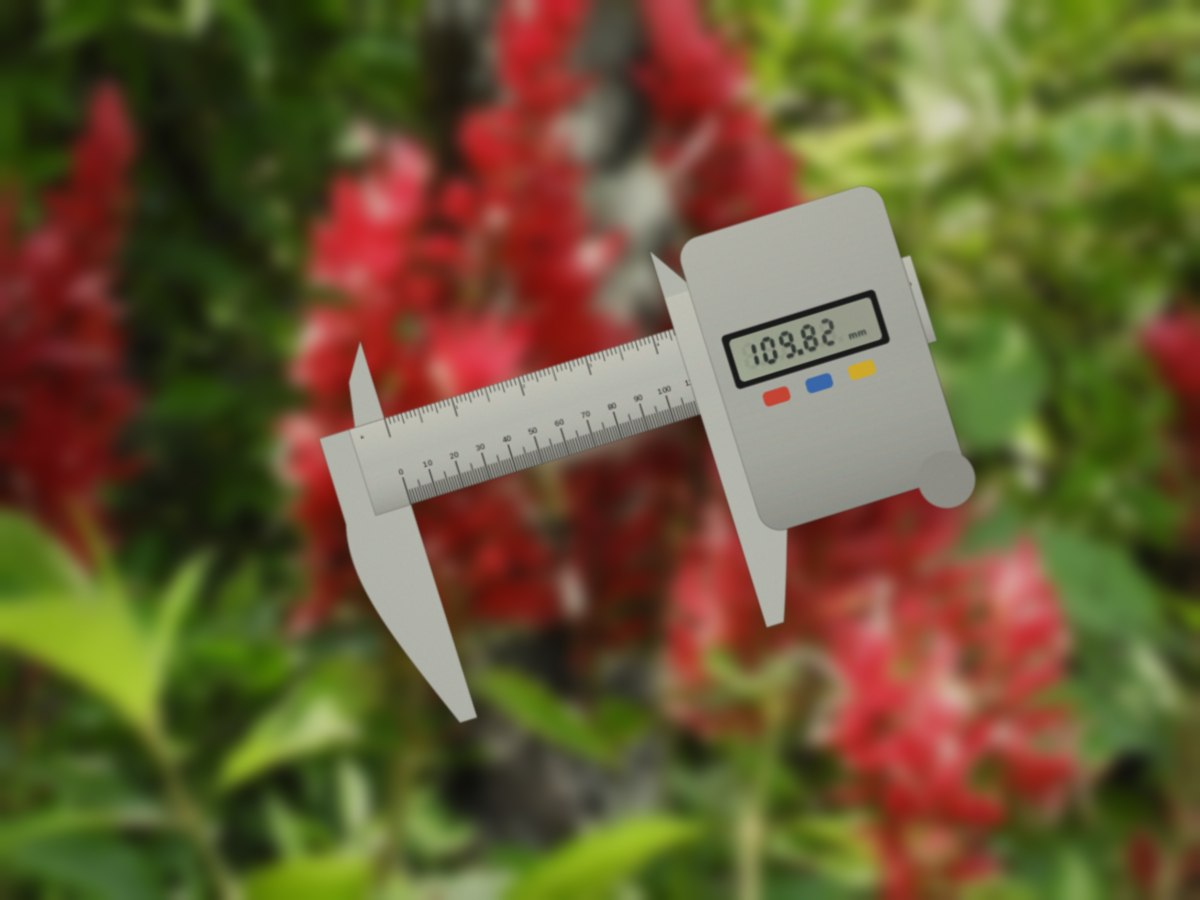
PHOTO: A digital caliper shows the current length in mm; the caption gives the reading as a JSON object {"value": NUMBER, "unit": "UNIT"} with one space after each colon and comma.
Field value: {"value": 109.82, "unit": "mm"}
